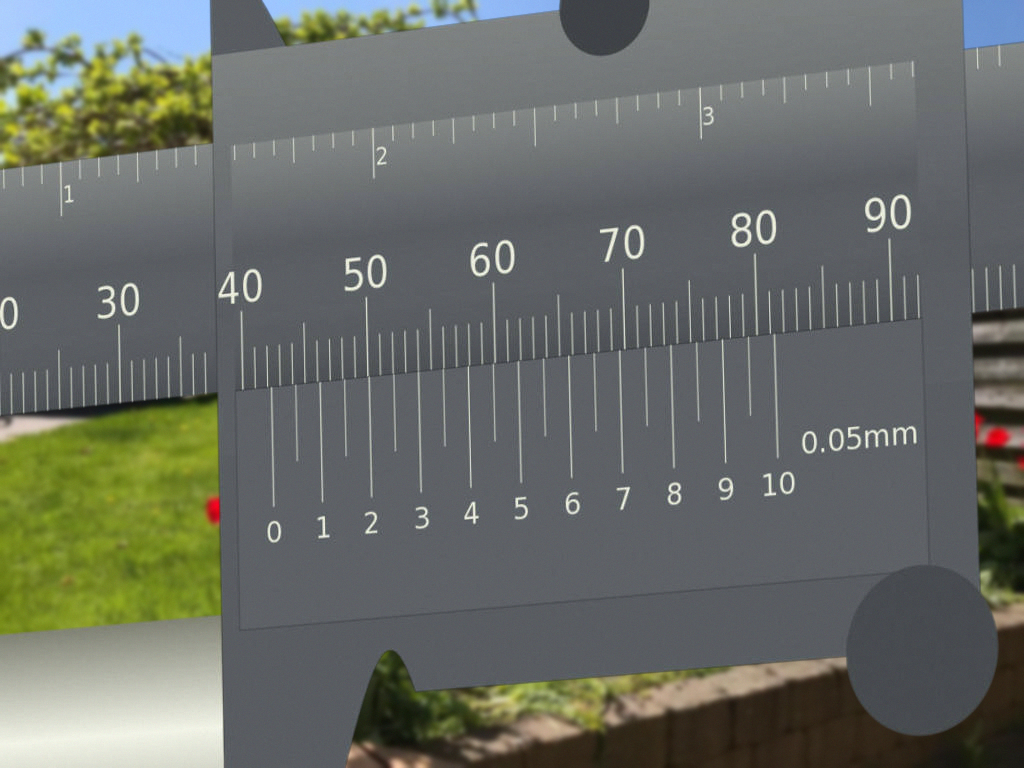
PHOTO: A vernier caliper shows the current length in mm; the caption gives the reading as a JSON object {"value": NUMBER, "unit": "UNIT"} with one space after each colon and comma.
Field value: {"value": 42.3, "unit": "mm"}
